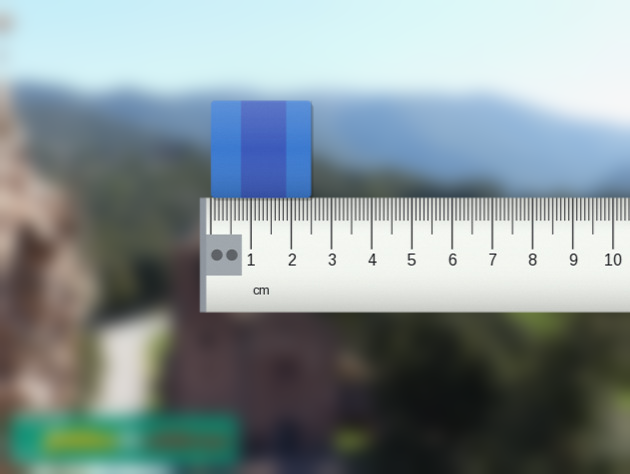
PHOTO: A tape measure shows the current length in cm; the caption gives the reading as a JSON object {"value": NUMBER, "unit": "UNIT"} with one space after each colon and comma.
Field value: {"value": 2.5, "unit": "cm"}
